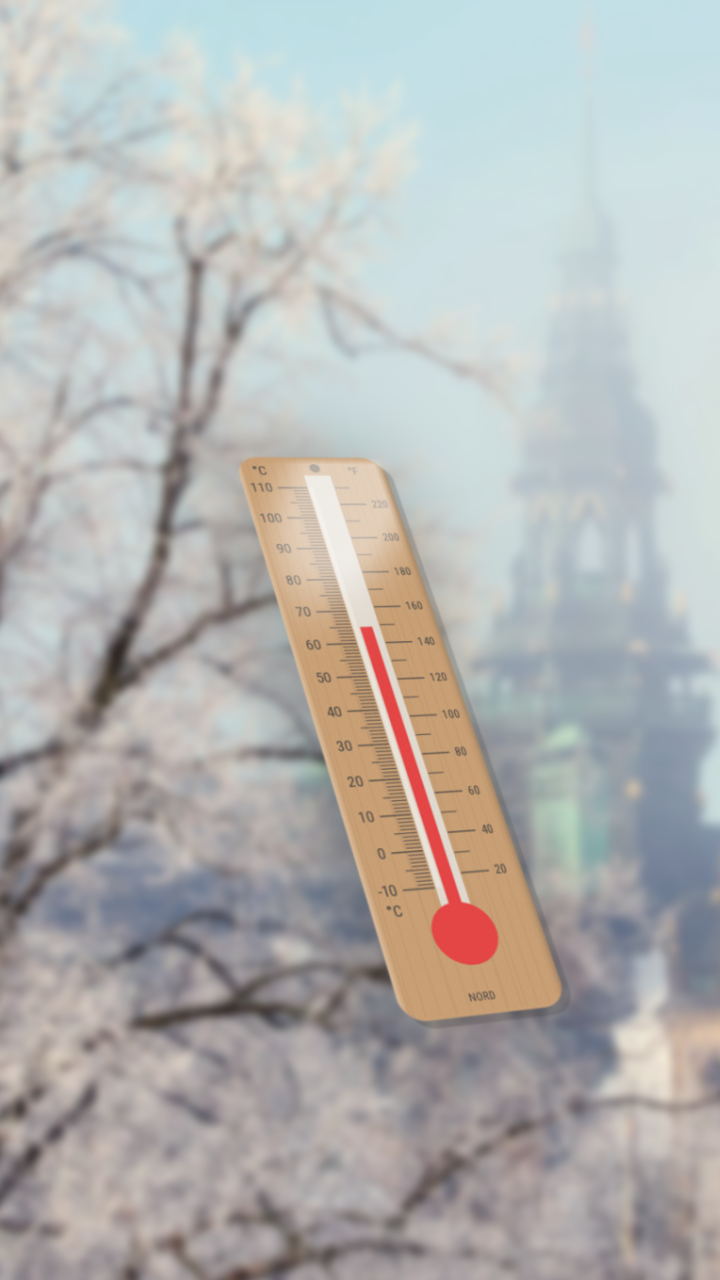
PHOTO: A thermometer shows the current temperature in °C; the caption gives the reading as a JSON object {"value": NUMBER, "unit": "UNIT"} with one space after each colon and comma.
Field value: {"value": 65, "unit": "°C"}
